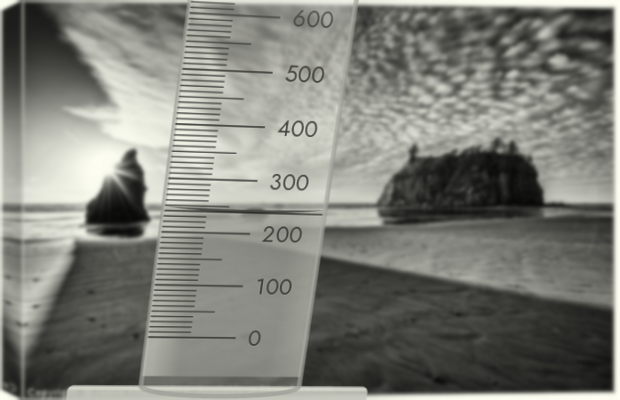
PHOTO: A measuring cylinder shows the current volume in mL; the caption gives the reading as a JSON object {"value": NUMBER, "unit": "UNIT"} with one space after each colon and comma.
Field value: {"value": 240, "unit": "mL"}
